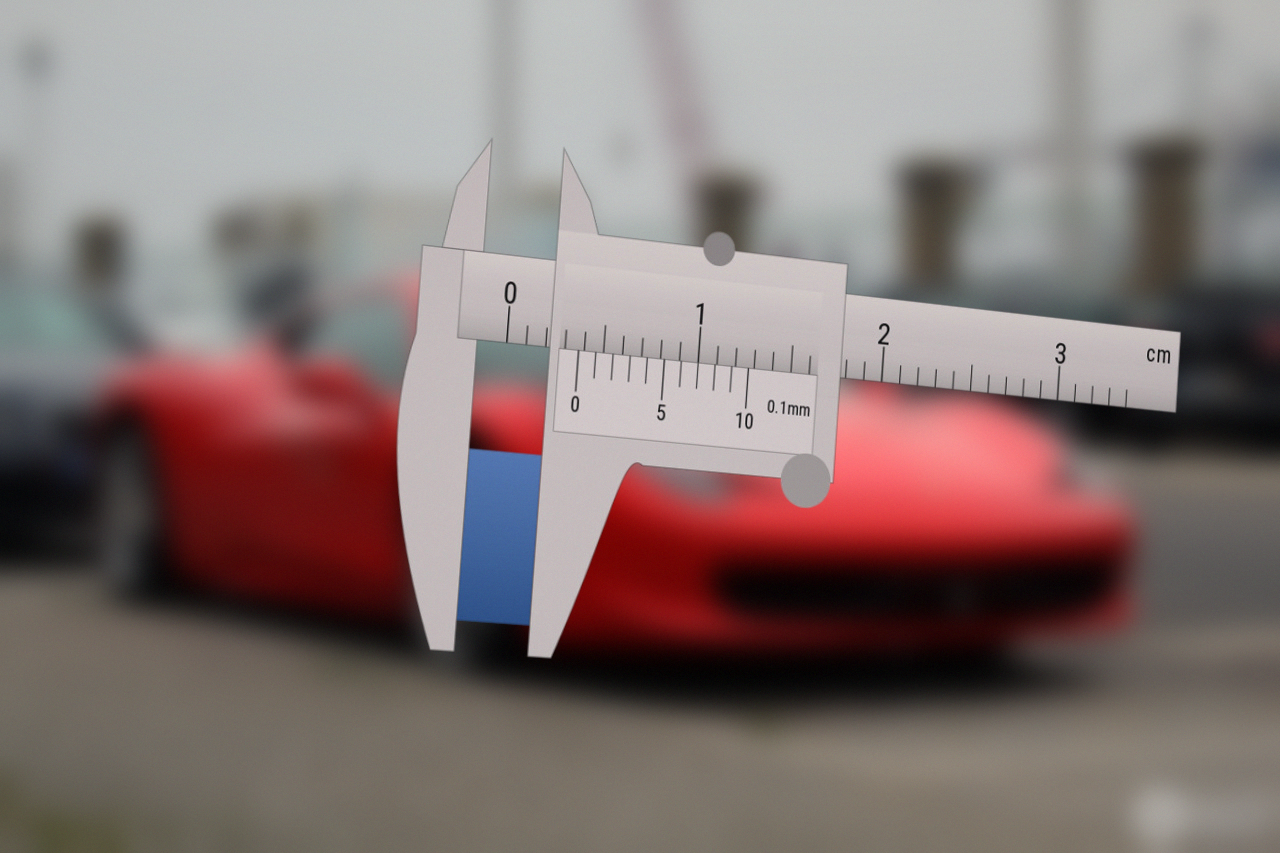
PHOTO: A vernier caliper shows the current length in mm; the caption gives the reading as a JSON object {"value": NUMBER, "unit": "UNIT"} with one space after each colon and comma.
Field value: {"value": 3.7, "unit": "mm"}
